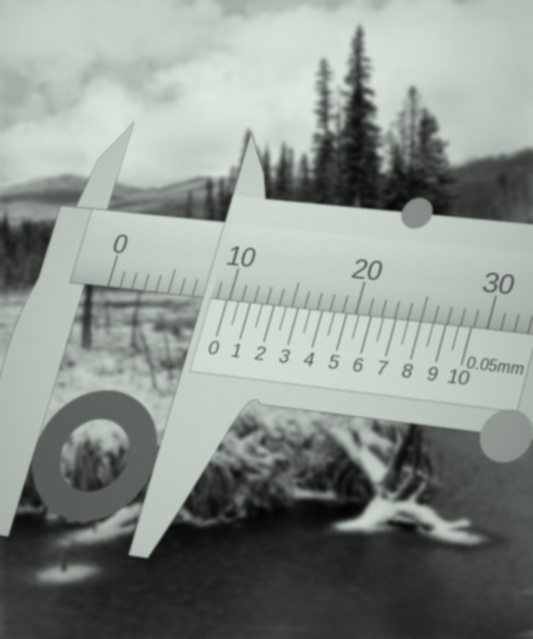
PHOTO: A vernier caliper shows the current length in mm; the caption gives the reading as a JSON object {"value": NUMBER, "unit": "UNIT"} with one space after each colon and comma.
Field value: {"value": 9.8, "unit": "mm"}
